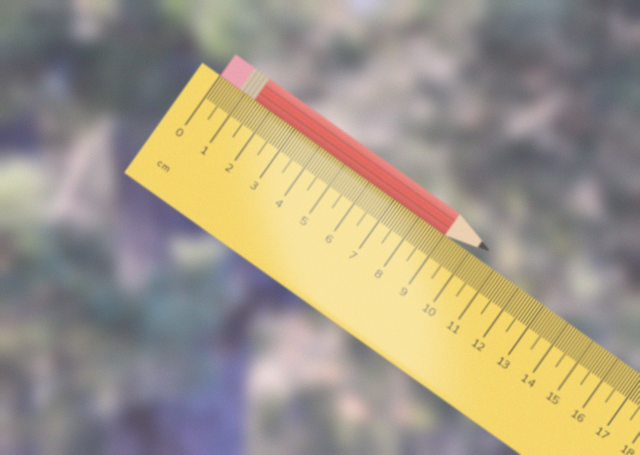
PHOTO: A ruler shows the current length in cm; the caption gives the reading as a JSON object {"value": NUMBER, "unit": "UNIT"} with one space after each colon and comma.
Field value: {"value": 10.5, "unit": "cm"}
